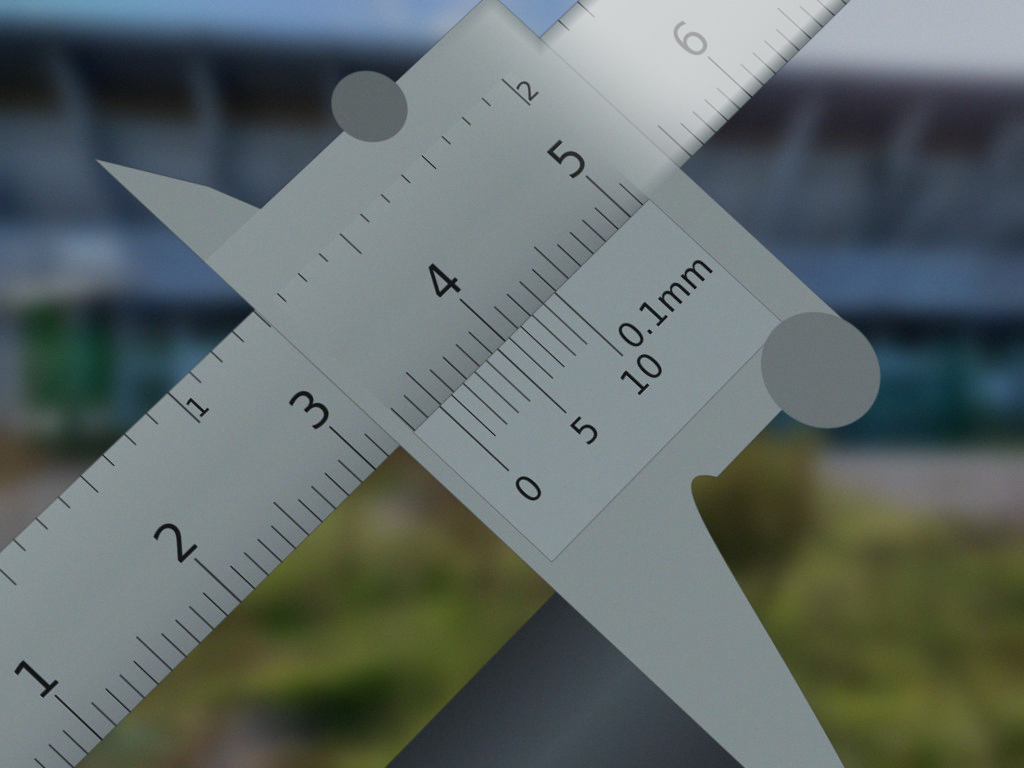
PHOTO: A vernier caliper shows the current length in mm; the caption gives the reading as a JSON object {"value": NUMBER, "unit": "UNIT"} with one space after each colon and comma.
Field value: {"value": 34.9, "unit": "mm"}
